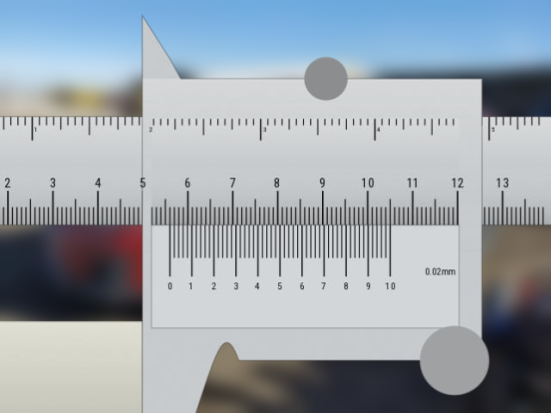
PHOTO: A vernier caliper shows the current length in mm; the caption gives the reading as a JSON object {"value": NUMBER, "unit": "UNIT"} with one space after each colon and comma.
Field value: {"value": 56.0, "unit": "mm"}
